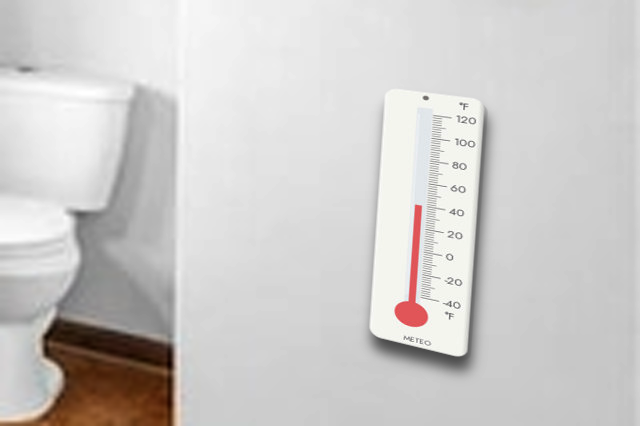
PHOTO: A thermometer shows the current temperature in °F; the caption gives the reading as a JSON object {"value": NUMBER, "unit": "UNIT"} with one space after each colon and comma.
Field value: {"value": 40, "unit": "°F"}
